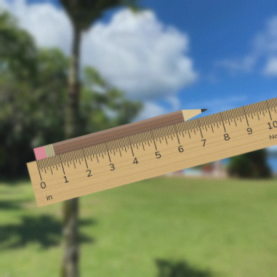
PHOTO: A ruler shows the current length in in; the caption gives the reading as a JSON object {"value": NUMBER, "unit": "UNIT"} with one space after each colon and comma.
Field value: {"value": 7.5, "unit": "in"}
